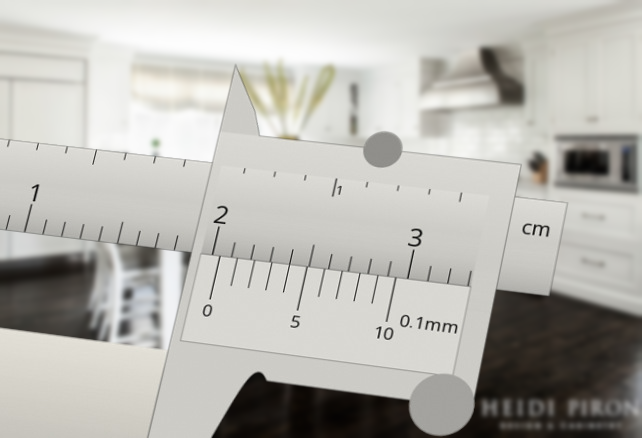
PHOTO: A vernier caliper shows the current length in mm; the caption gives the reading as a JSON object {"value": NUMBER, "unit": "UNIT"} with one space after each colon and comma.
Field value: {"value": 20.4, "unit": "mm"}
